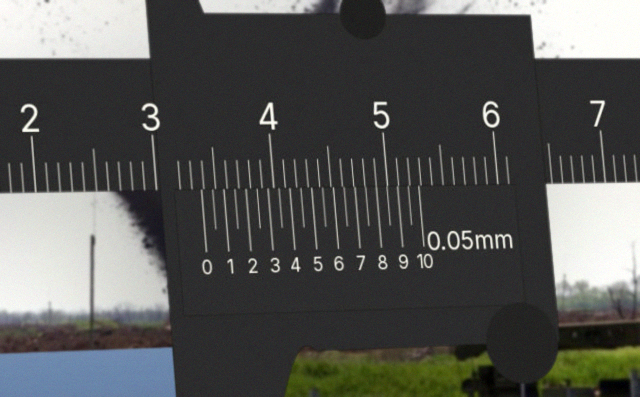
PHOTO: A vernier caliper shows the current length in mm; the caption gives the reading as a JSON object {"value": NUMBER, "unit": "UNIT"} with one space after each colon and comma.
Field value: {"value": 33.8, "unit": "mm"}
